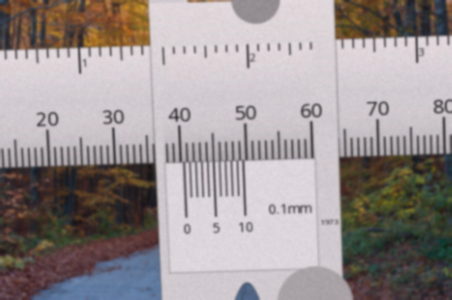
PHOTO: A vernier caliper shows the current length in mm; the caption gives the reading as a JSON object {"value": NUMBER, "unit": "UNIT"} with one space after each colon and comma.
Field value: {"value": 40.5, "unit": "mm"}
